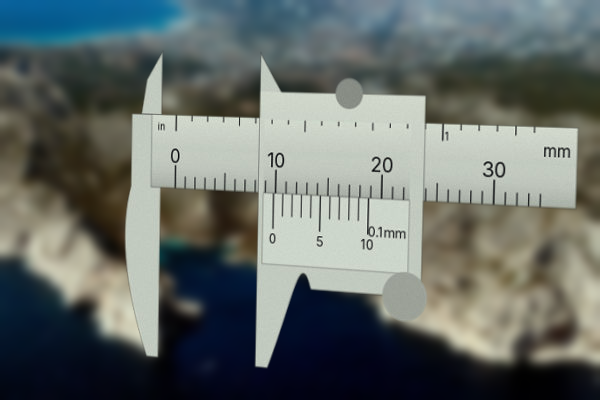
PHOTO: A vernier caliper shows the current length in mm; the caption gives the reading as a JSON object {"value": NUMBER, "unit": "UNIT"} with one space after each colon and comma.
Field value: {"value": 9.8, "unit": "mm"}
